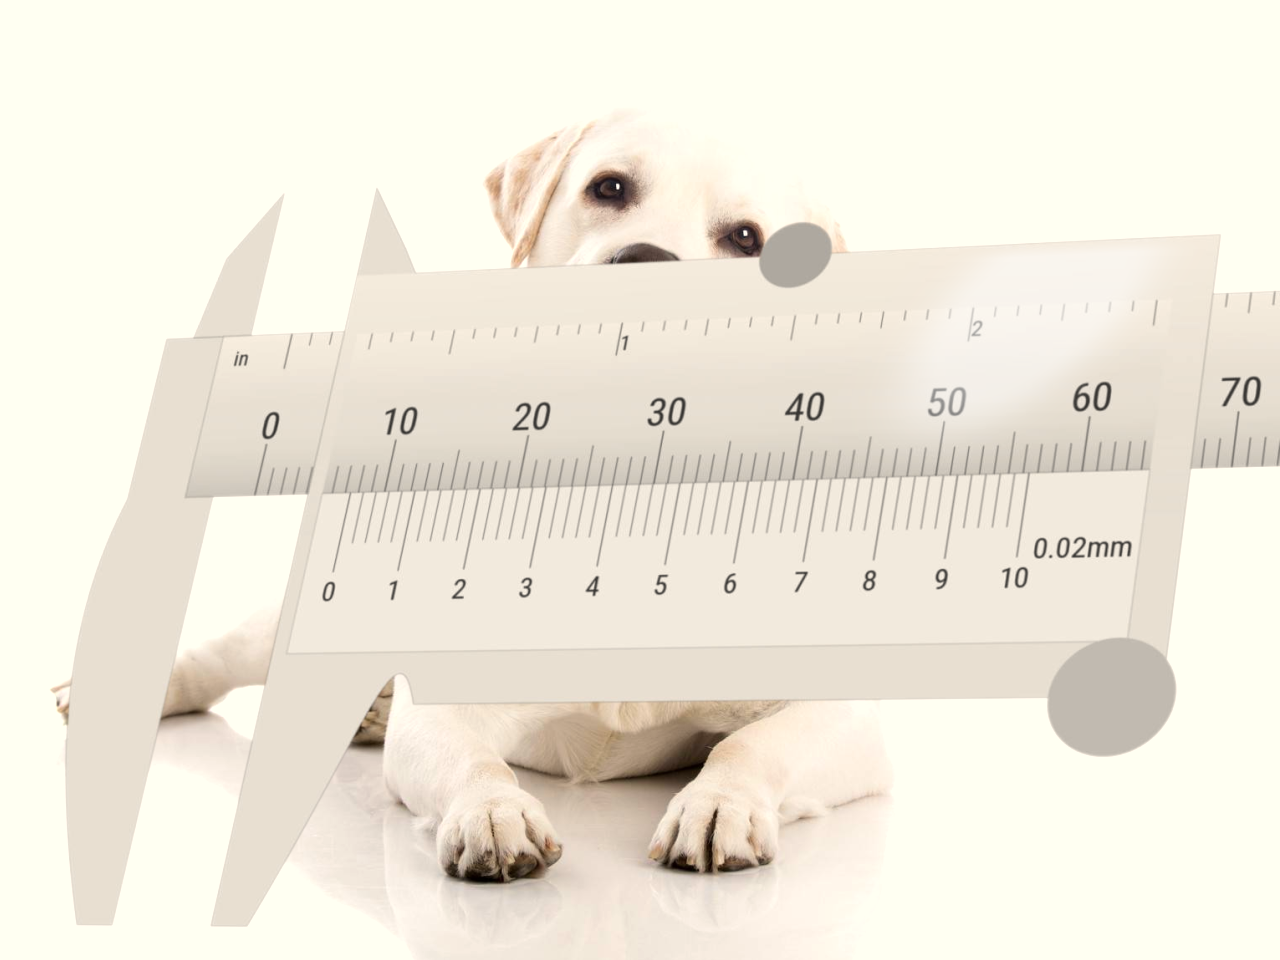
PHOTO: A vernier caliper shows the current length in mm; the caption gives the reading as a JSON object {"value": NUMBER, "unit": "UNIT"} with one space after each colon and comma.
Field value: {"value": 7.4, "unit": "mm"}
